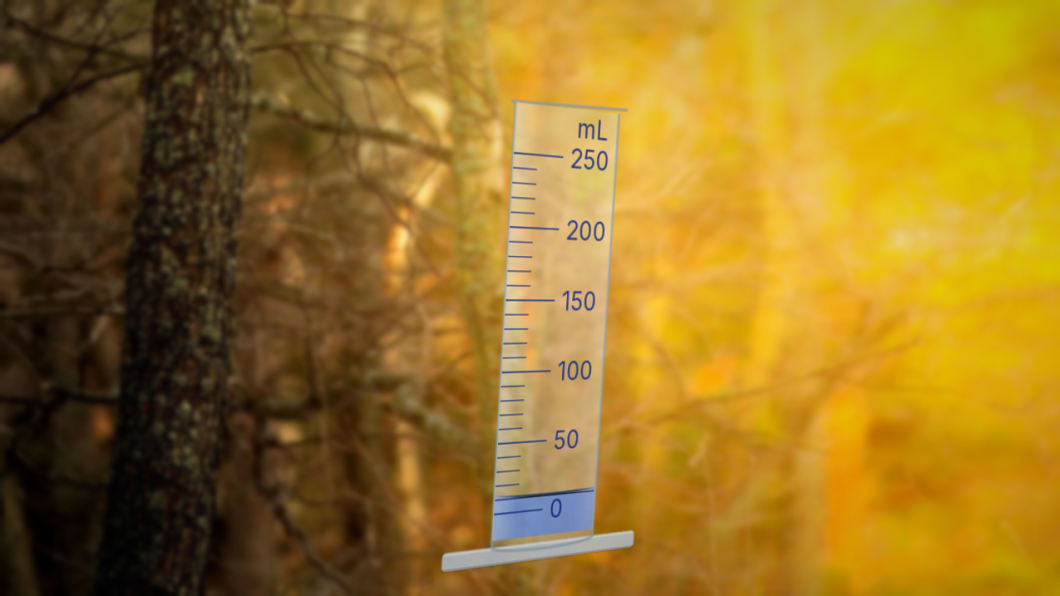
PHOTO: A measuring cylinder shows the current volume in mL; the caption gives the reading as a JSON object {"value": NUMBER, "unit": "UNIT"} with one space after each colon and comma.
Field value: {"value": 10, "unit": "mL"}
